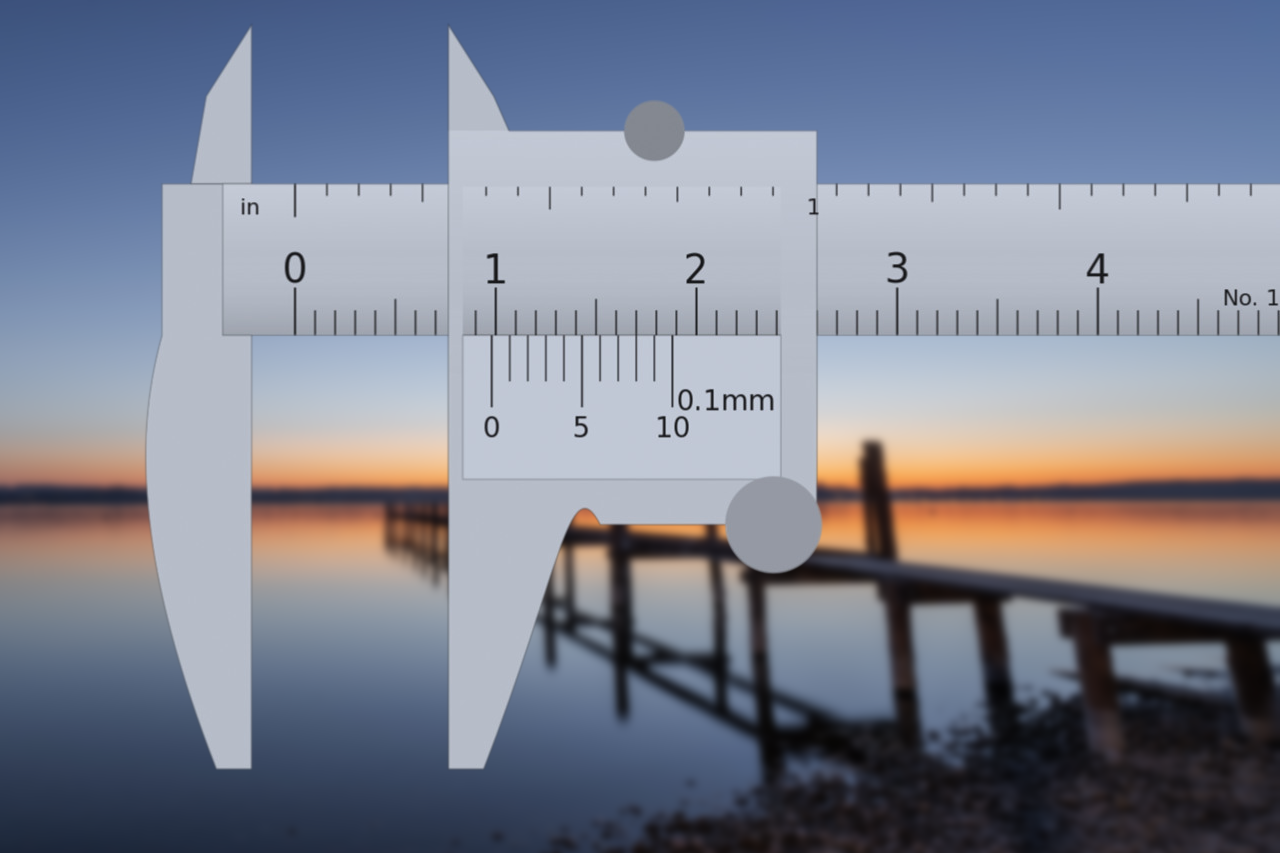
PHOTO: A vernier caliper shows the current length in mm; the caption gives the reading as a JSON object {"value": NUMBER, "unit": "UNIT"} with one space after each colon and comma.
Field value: {"value": 9.8, "unit": "mm"}
